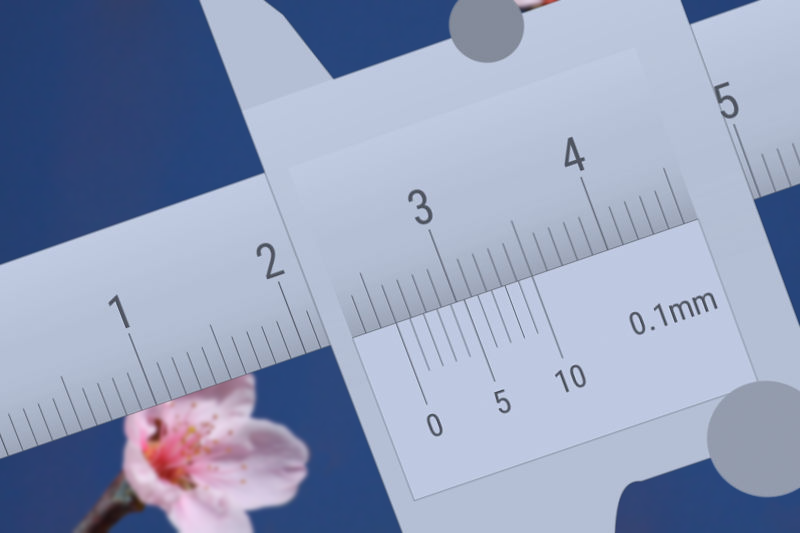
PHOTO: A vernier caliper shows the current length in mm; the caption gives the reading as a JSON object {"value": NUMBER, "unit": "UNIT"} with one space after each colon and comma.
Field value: {"value": 26.0, "unit": "mm"}
